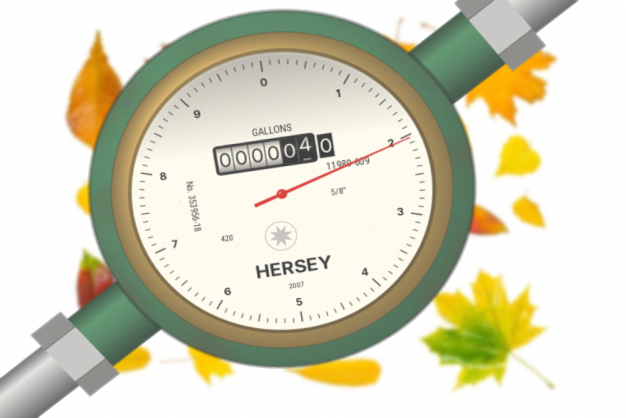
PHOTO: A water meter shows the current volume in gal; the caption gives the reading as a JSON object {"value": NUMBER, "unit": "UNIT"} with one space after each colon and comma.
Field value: {"value": 42.0, "unit": "gal"}
